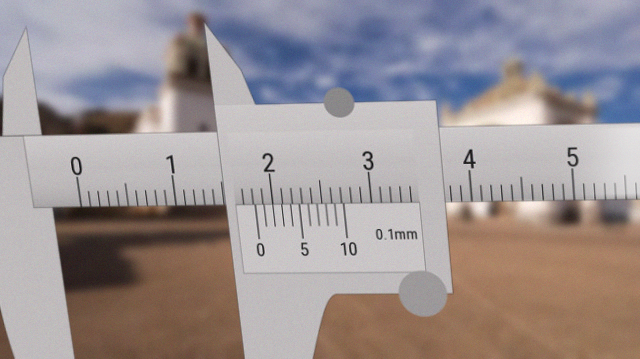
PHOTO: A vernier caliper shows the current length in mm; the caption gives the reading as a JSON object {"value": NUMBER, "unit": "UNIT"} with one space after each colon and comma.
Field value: {"value": 18.2, "unit": "mm"}
